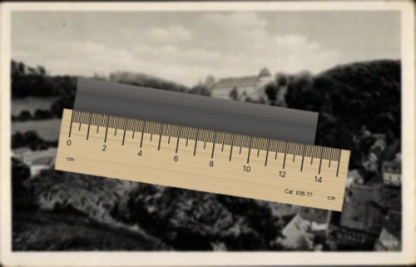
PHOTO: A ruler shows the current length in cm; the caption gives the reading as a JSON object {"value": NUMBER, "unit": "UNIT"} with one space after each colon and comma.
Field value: {"value": 13.5, "unit": "cm"}
